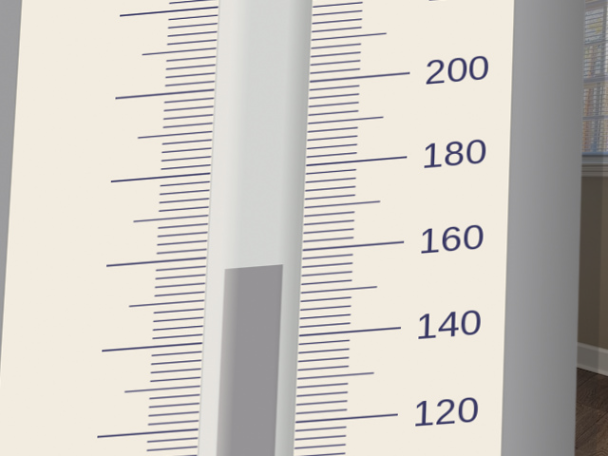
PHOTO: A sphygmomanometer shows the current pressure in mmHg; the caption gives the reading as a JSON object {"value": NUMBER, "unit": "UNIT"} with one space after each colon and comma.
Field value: {"value": 157, "unit": "mmHg"}
